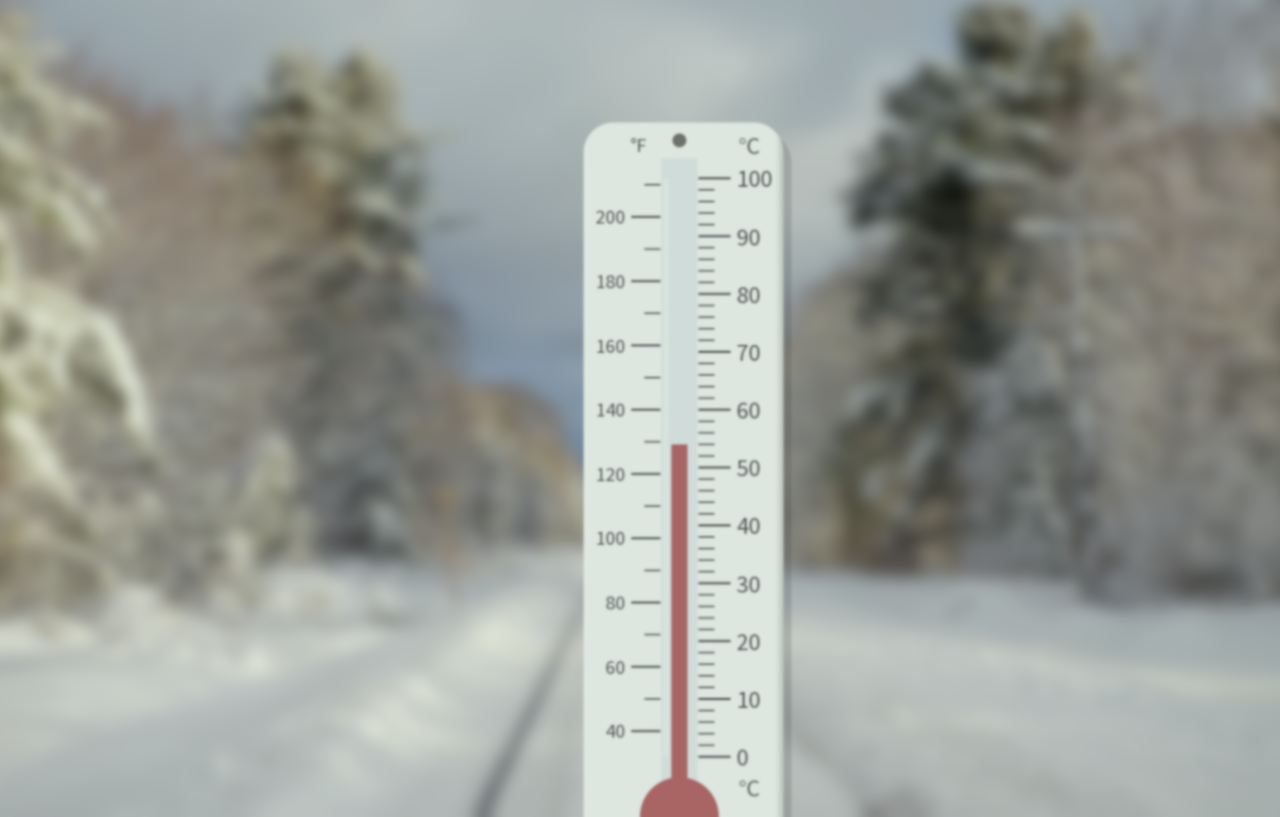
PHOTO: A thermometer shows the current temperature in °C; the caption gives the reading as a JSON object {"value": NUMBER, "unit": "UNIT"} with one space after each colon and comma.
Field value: {"value": 54, "unit": "°C"}
